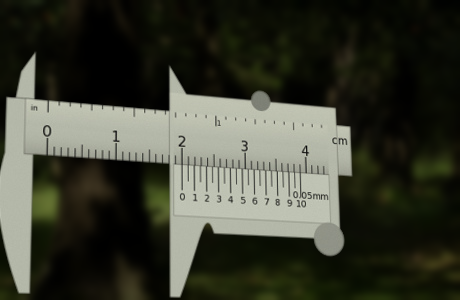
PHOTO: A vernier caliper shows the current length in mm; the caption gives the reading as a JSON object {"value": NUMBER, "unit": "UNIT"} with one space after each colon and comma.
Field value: {"value": 20.0, "unit": "mm"}
